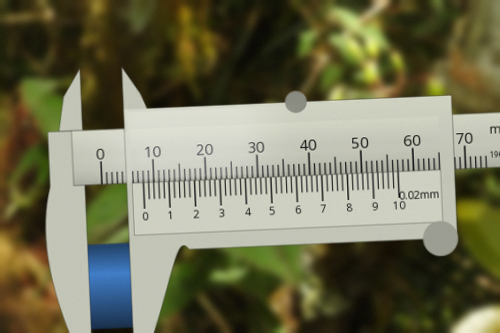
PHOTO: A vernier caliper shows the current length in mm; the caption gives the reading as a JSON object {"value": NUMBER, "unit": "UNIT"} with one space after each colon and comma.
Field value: {"value": 8.0, "unit": "mm"}
